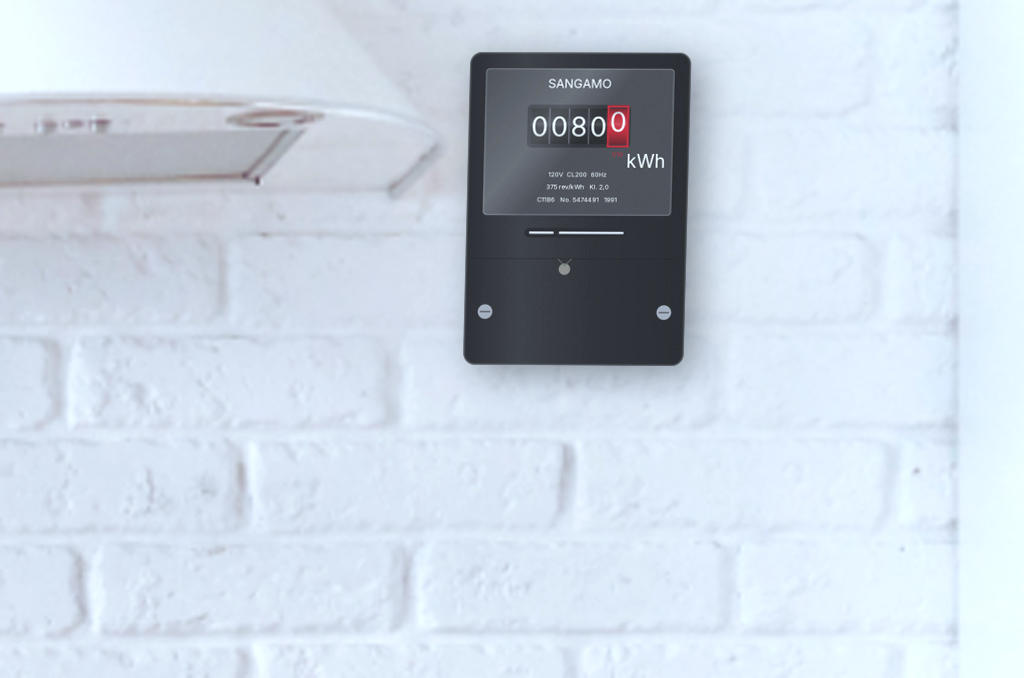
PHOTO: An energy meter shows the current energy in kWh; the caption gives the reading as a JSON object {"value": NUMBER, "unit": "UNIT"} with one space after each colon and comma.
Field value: {"value": 80.0, "unit": "kWh"}
